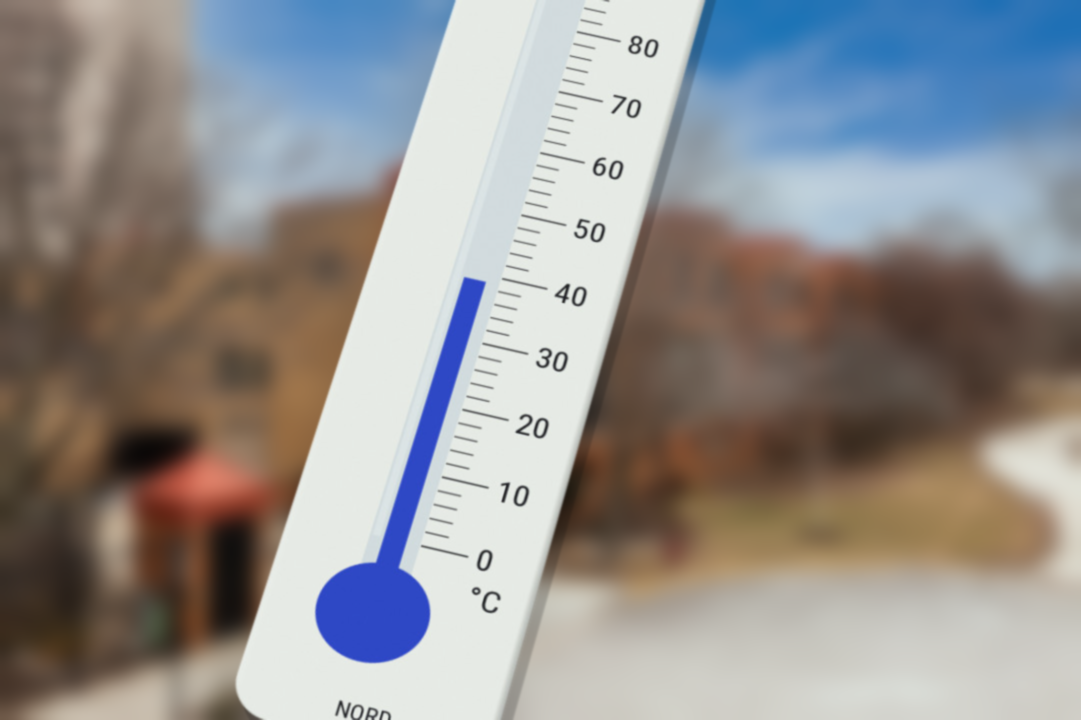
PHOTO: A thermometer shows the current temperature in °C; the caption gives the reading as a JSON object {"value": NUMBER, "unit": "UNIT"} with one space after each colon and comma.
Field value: {"value": 39, "unit": "°C"}
